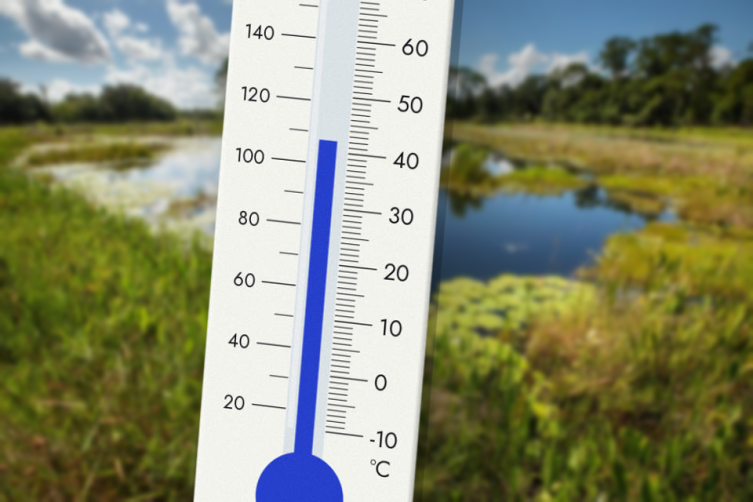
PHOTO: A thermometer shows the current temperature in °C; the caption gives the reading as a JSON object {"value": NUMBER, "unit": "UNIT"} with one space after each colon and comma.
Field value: {"value": 42, "unit": "°C"}
